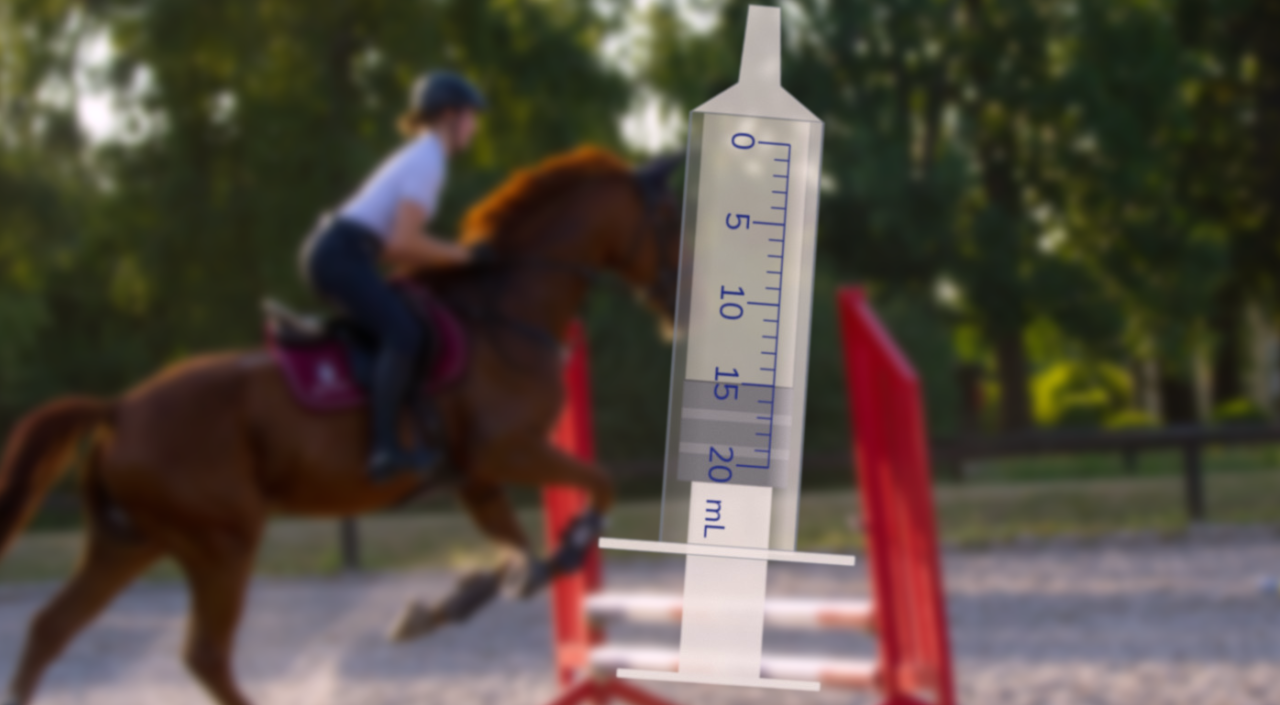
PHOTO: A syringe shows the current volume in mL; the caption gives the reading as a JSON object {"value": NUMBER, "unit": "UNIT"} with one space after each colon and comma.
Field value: {"value": 15, "unit": "mL"}
